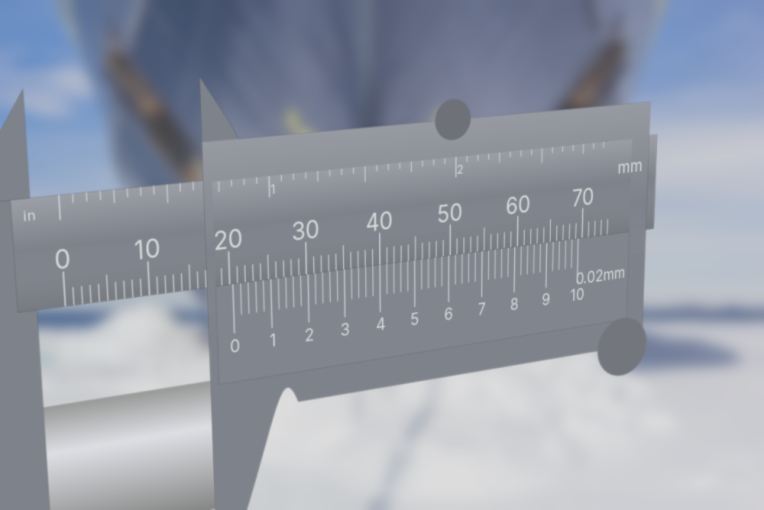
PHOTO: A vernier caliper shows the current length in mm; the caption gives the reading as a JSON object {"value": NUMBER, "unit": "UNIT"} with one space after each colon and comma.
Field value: {"value": 20.4, "unit": "mm"}
